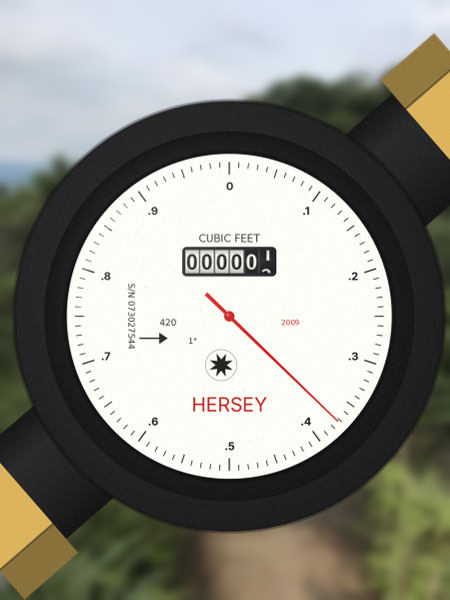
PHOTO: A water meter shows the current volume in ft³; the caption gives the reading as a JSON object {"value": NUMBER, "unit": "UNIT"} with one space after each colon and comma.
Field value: {"value": 1.37, "unit": "ft³"}
